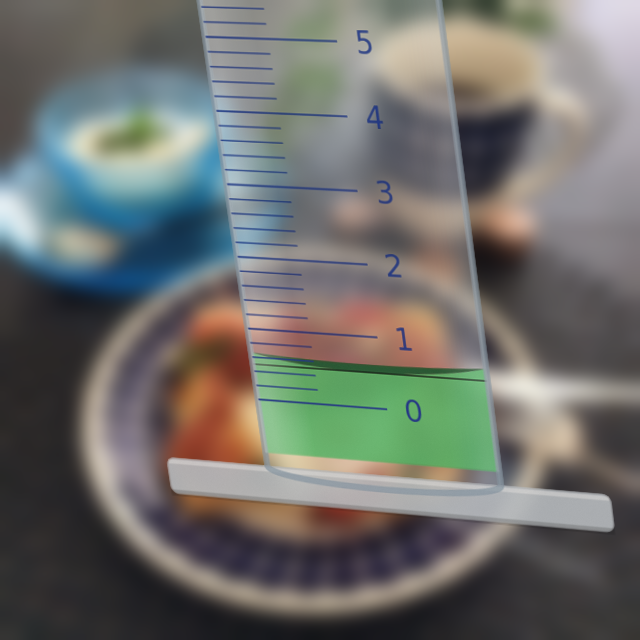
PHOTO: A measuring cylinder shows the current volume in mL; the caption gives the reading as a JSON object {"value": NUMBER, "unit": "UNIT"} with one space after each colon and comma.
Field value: {"value": 0.5, "unit": "mL"}
